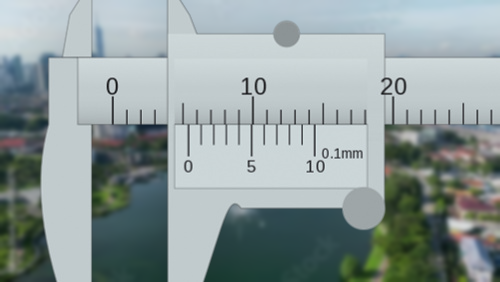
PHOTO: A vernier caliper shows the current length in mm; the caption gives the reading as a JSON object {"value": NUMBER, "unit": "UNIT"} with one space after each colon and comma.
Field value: {"value": 5.4, "unit": "mm"}
